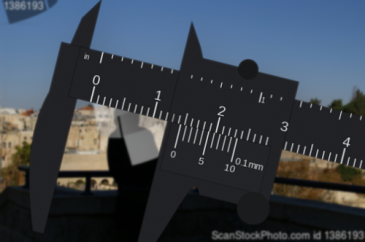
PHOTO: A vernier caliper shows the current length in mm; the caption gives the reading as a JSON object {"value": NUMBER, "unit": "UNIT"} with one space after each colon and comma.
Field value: {"value": 14.4, "unit": "mm"}
